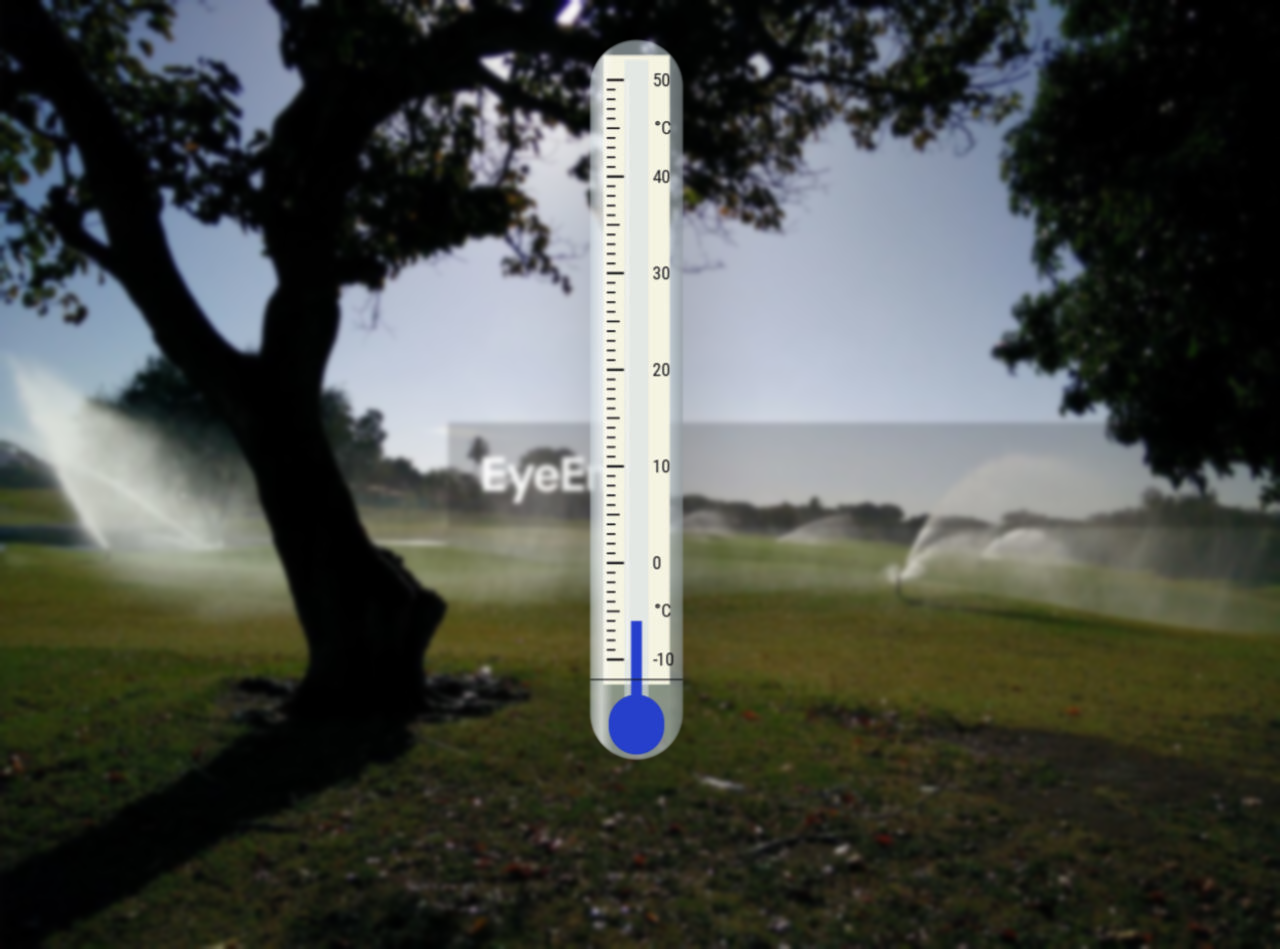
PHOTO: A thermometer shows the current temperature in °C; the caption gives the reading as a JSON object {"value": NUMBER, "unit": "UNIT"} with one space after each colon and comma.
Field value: {"value": -6, "unit": "°C"}
